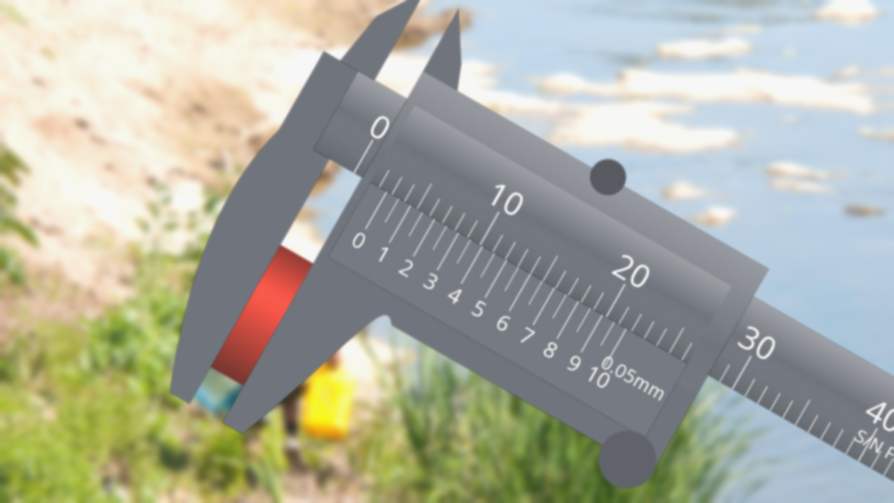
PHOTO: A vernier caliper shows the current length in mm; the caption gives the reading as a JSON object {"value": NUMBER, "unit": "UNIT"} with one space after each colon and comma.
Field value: {"value": 2.6, "unit": "mm"}
